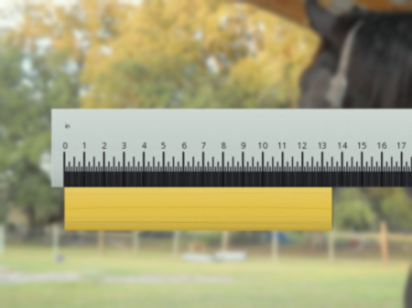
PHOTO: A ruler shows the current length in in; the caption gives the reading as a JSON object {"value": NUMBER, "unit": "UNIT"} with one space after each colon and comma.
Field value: {"value": 13.5, "unit": "in"}
